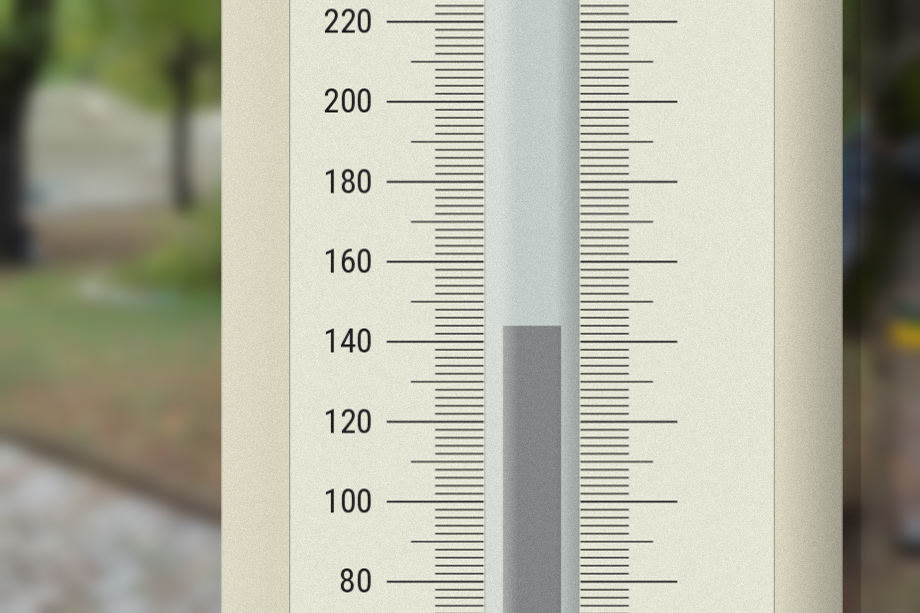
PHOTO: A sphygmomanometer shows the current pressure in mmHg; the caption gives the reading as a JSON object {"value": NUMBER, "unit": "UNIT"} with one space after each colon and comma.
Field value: {"value": 144, "unit": "mmHg"}
